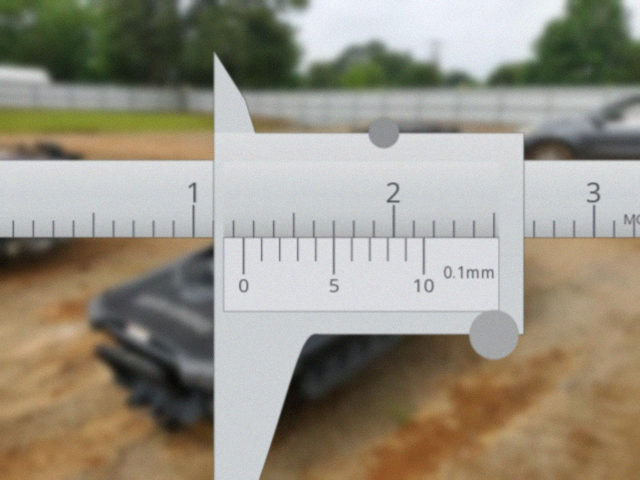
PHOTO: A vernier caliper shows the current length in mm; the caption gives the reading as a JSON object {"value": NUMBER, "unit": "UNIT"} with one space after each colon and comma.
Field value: {"value": 12.5, "unit": "mm"}
